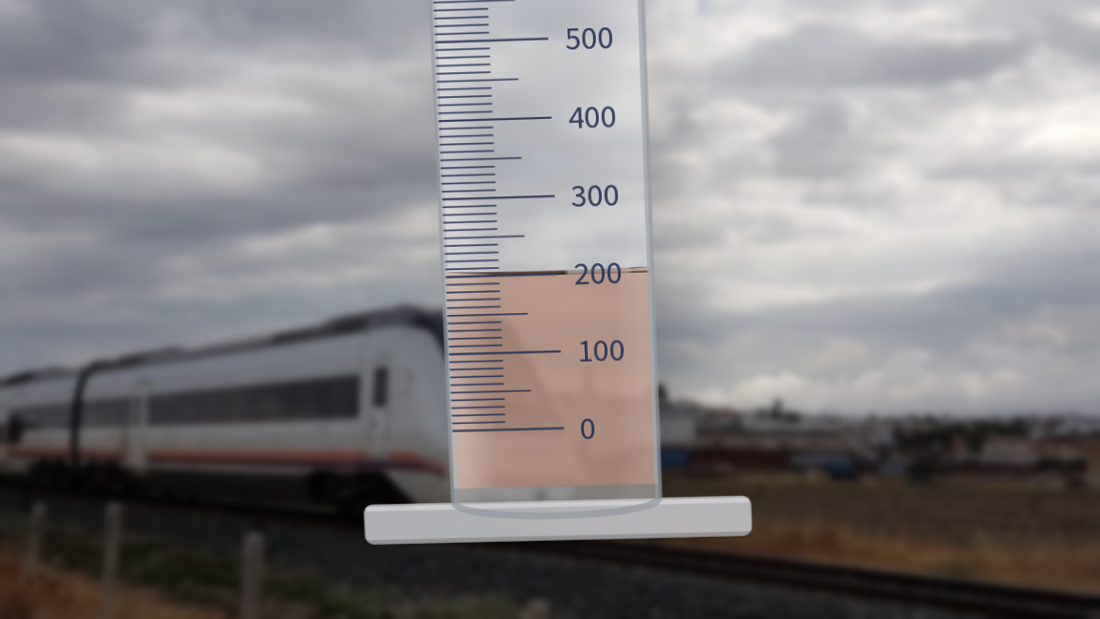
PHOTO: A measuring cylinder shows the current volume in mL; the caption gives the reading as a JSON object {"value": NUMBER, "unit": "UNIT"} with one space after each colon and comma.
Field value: {"value": 200, "unit": "mL"}
